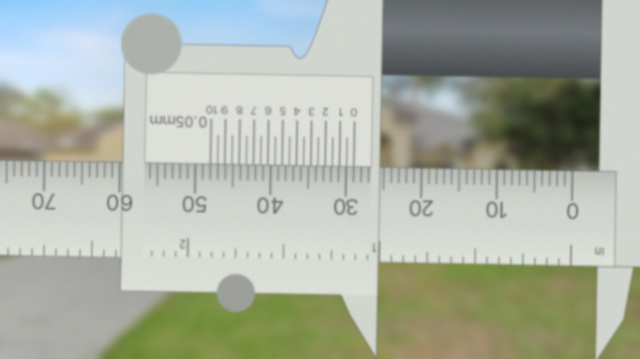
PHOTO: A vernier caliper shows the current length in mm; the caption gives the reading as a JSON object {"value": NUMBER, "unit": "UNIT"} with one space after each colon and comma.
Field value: {"value": 29.0, "unit": "mm"}
